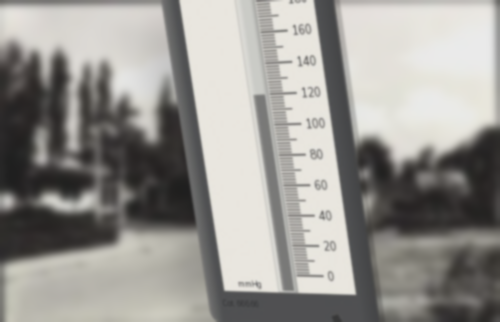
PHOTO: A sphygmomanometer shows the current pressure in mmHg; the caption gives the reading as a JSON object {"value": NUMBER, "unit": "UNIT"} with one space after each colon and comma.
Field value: {"value": 120, "unit": "mmHg"}
